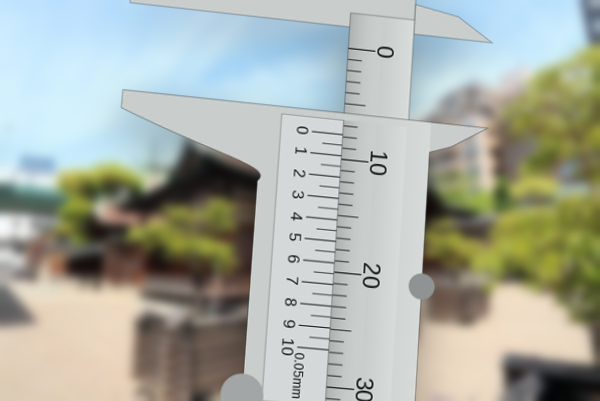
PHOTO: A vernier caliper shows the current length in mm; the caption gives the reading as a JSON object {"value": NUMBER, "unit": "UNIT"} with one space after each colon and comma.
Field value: {"value": 7.8, "unit": "mm"}
